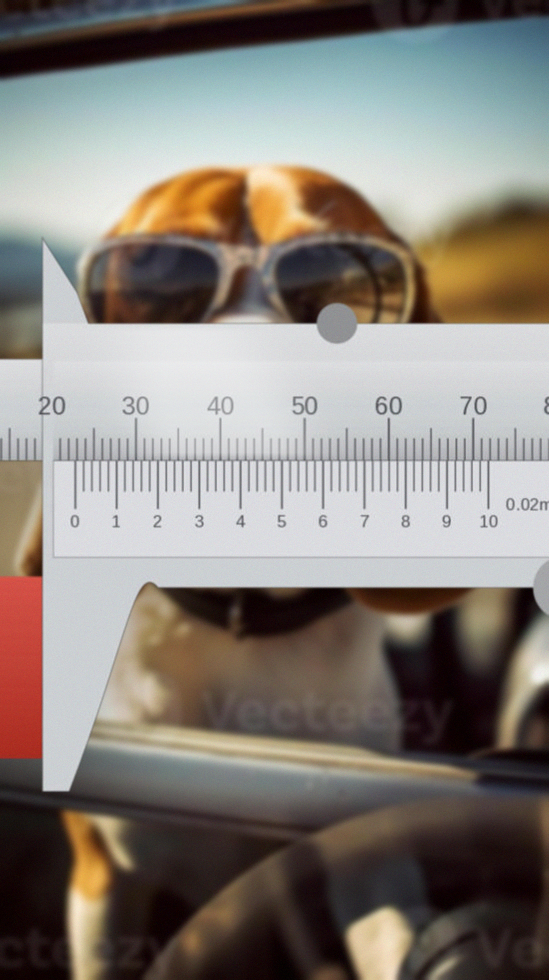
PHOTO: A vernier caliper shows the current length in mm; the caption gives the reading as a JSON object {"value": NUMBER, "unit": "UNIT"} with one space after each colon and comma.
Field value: {"value": 22.8, "unit": "mm"}
